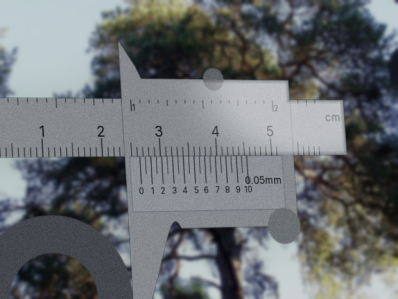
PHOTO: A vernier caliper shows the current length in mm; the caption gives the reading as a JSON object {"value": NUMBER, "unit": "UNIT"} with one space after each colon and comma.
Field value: {"value": 26.4, "unit": "mm"}
